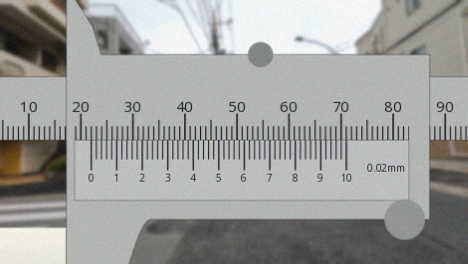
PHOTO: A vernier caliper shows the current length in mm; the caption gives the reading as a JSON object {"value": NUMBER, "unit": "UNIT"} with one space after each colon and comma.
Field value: {"value": 22.0, "unit": "mm"}
